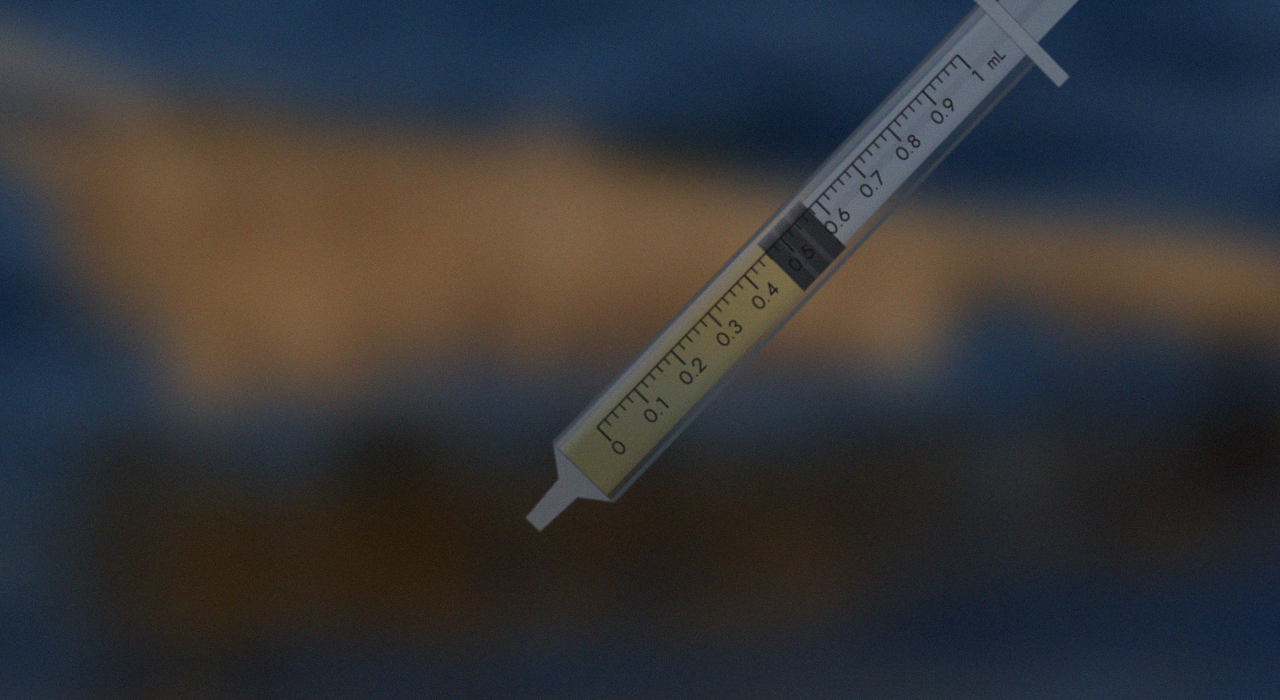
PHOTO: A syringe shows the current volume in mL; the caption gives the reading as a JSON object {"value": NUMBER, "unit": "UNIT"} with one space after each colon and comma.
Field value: {"value": 0.46, "unit": "mL"}
